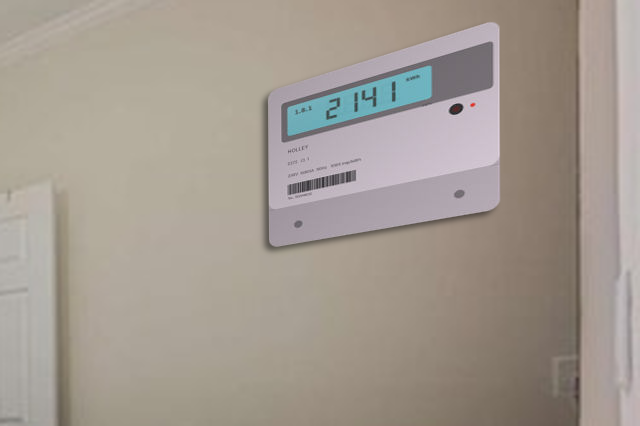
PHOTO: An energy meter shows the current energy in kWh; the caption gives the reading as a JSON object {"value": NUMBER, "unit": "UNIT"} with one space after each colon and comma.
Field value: {"value": 2141, "unit": "kWh"}
